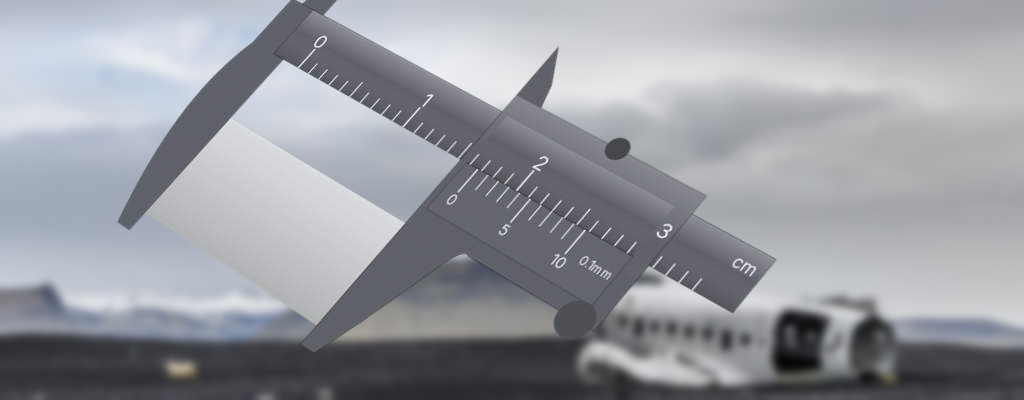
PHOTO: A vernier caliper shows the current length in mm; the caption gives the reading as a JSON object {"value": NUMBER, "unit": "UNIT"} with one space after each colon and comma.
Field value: {"value": 16.7, "unit": "mm"}
